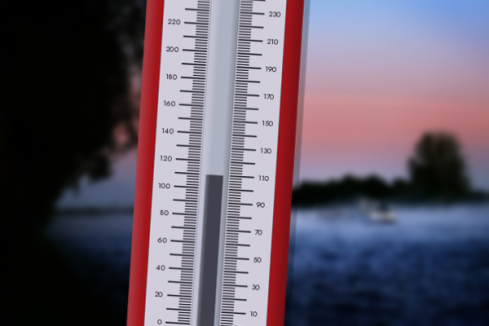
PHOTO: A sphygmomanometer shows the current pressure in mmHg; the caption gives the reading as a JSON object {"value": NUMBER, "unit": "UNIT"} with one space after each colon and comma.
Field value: {"value": 110, "unit": "mmHg"}
